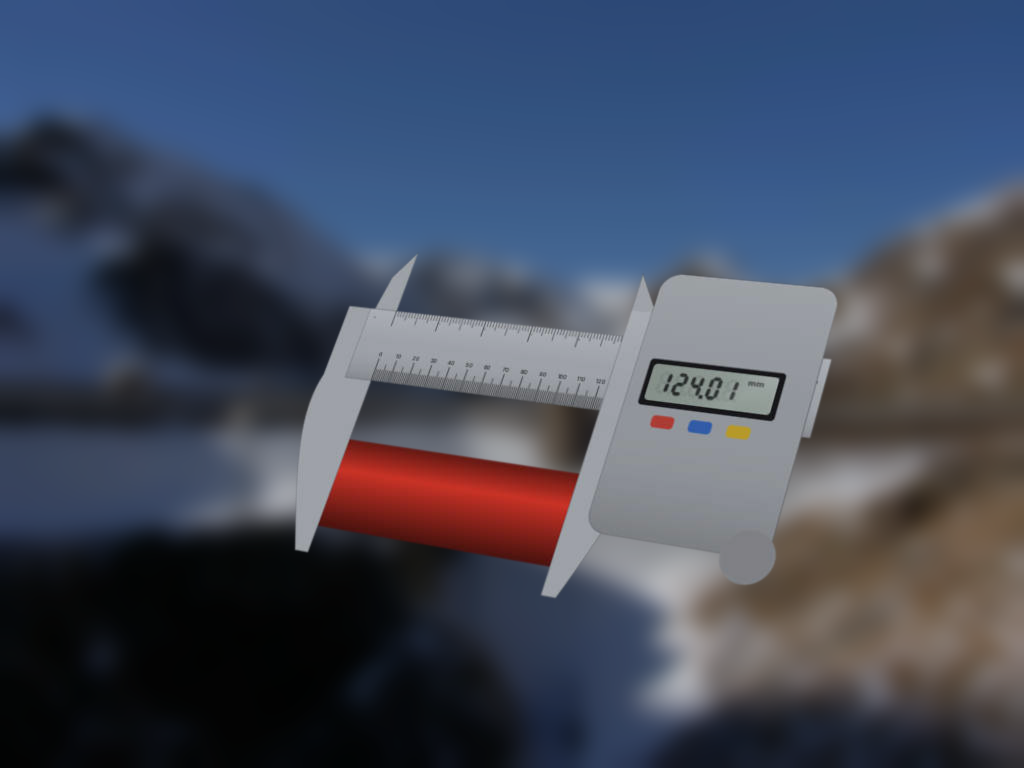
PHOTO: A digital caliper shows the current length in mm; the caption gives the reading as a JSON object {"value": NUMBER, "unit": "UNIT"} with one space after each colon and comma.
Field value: {"value": 124.01, "unit": "mm"}
